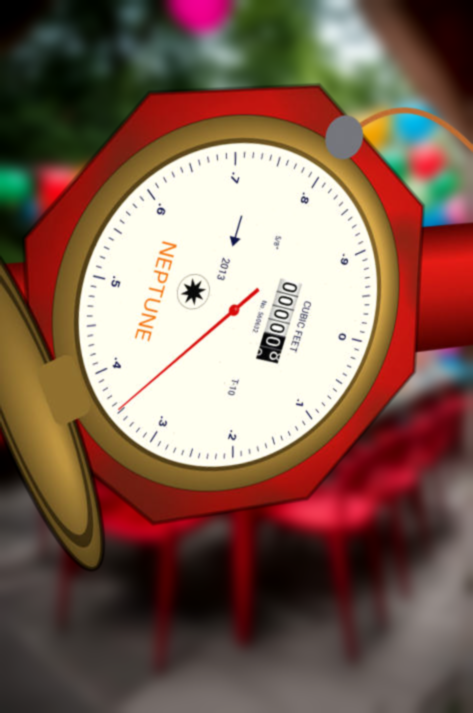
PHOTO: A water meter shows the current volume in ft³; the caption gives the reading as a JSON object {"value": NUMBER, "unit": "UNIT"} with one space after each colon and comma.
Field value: {"value": 8.35, "unit": "ft³"}
